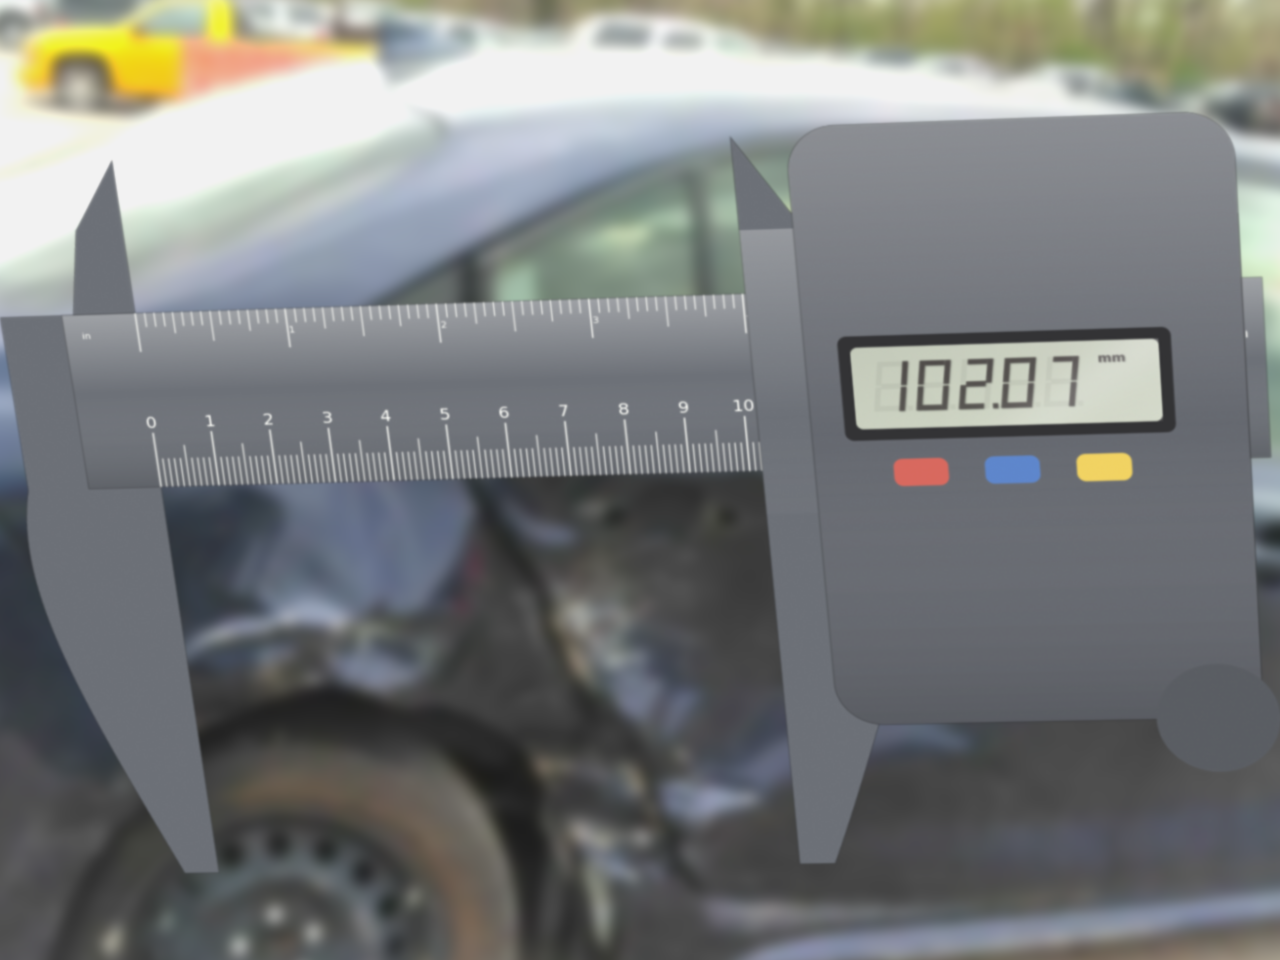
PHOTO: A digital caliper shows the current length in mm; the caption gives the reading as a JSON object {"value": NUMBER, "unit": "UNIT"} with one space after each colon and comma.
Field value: {"value": 102.07, "unit": "mm"}
